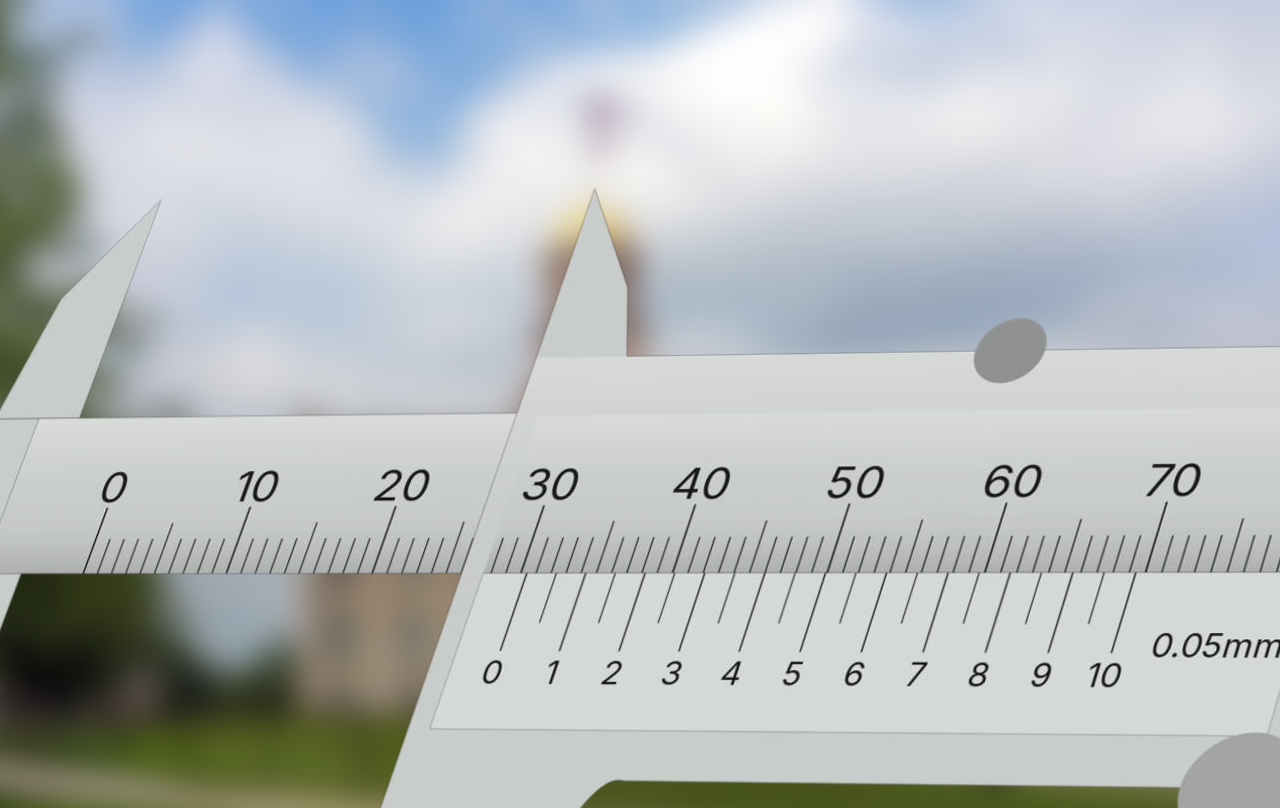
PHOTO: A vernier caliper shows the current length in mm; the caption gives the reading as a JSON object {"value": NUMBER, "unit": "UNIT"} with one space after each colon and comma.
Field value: {"value": 30.4, "unit": "mm"}
